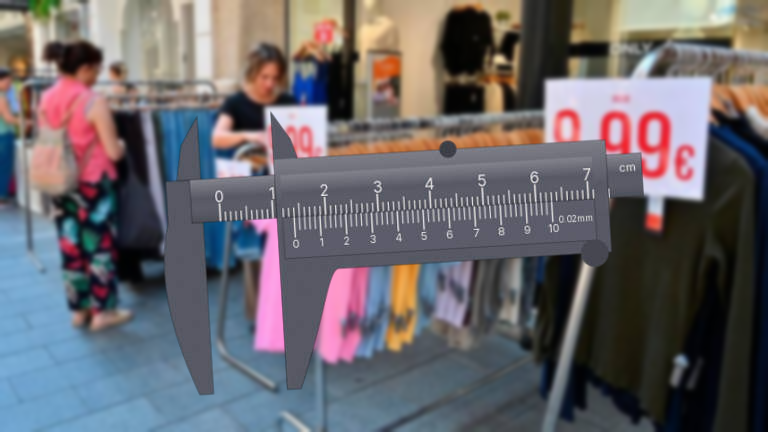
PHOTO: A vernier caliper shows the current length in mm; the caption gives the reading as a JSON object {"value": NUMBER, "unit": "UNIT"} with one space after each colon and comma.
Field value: {"value": 14.0, "unit": "mm"}
